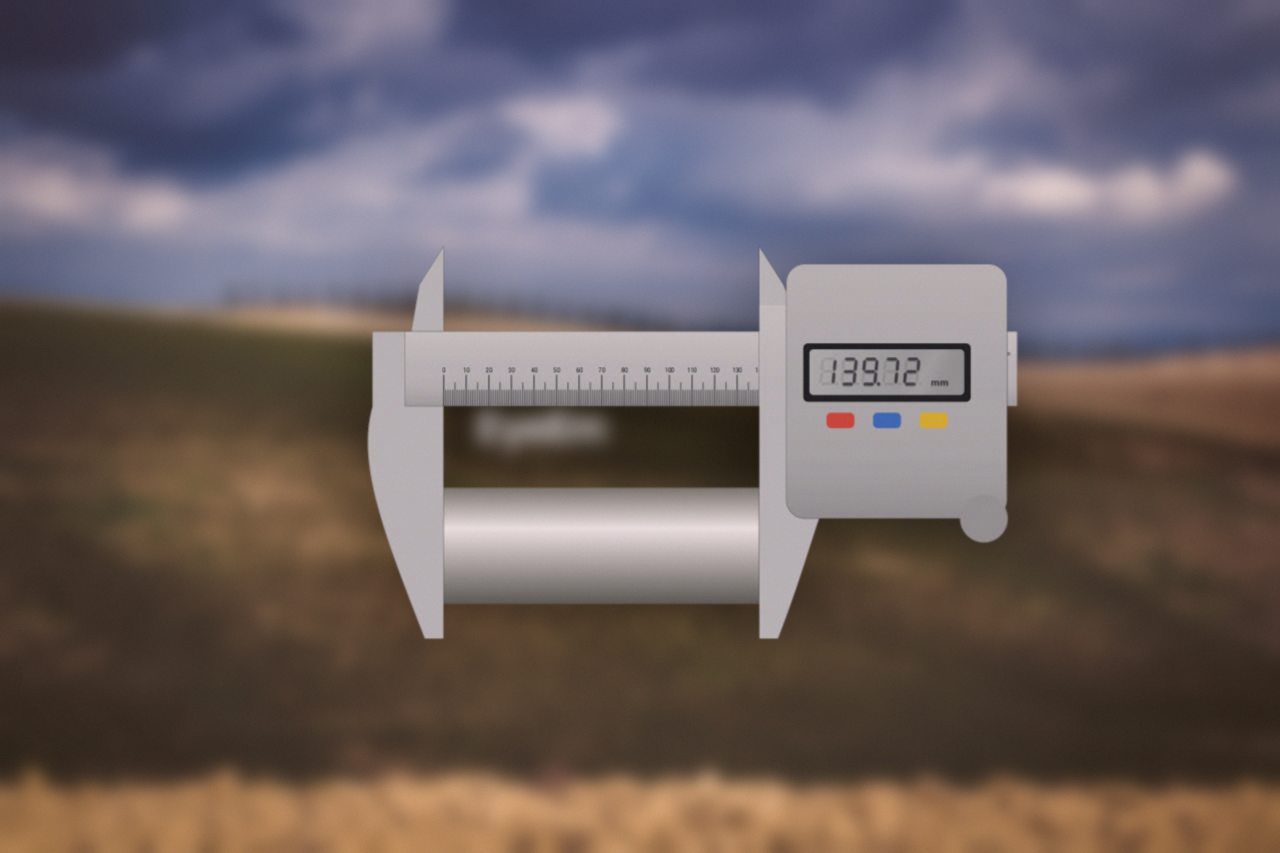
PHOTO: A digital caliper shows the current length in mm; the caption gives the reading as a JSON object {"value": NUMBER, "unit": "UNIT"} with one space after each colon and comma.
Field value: {"value": 139.72, "unit": "mm"}
